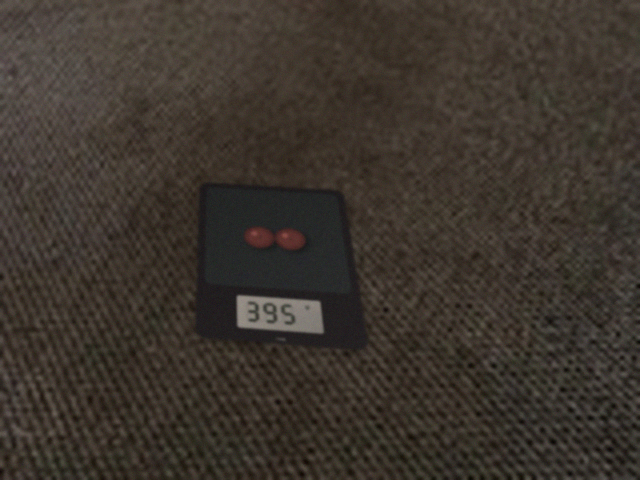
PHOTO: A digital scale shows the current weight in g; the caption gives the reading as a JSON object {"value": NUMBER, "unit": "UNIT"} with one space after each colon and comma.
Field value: {"value": 395, "unit": "g"}
